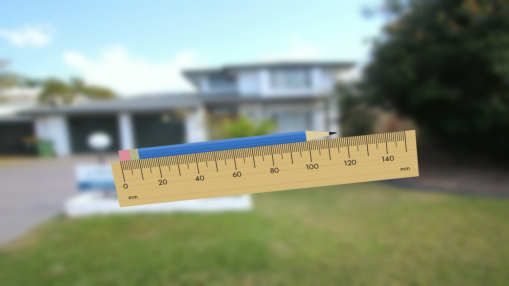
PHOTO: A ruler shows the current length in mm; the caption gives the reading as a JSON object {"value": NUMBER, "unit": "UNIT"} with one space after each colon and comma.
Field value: {"value": 115, "unit": "mm"}
